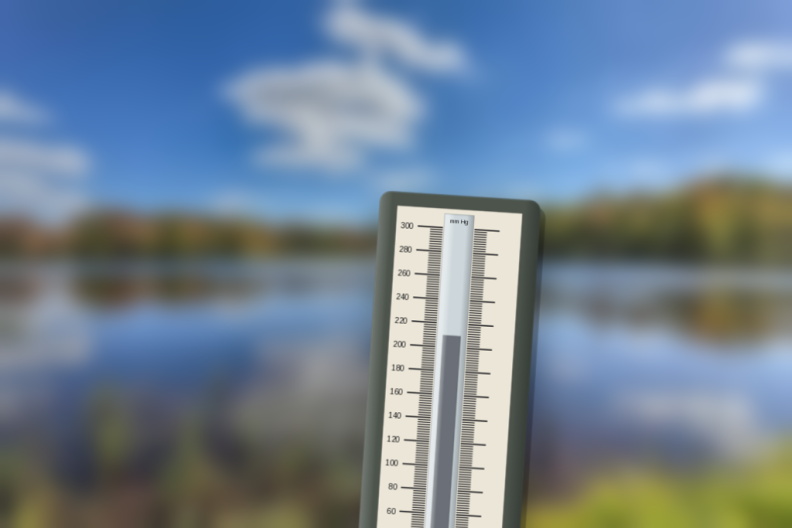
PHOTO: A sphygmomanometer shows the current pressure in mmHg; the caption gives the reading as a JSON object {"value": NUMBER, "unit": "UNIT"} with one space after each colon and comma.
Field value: {"value": 210, "unit": "mmHg"}
